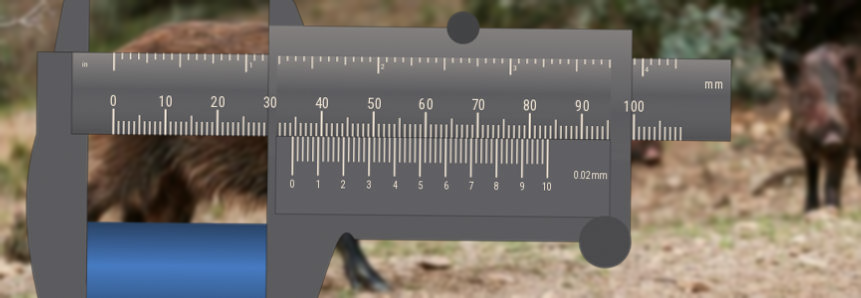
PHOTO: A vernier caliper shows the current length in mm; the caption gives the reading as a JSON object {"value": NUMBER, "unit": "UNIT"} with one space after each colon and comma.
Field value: {"value": 34.5, "unit": "mm"}
